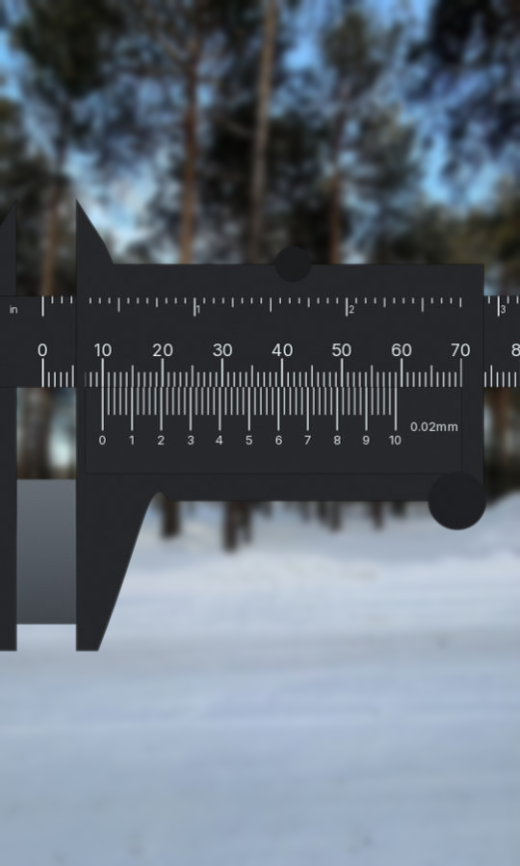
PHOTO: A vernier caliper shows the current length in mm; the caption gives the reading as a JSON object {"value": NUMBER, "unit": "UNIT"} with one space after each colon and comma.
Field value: {"value": 10.0, "unit": "mm"}
